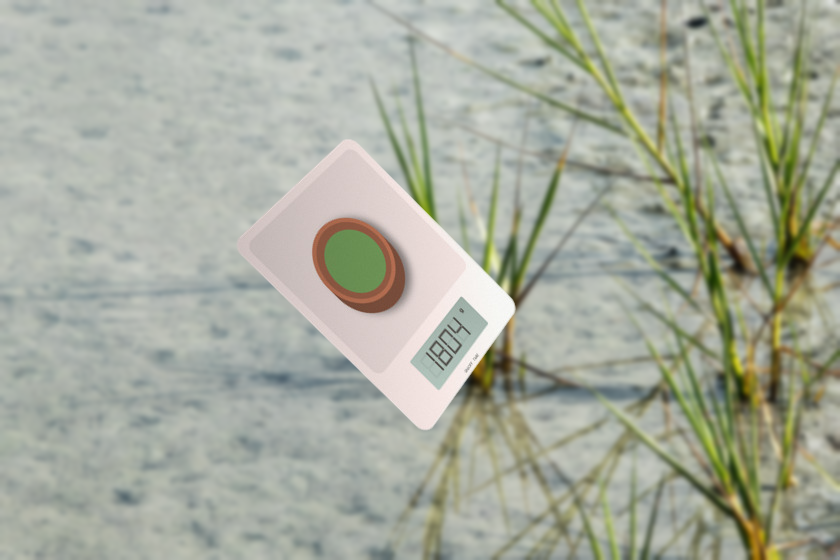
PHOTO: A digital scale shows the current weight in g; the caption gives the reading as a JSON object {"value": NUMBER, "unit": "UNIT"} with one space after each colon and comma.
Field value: {"value": 1804, "unit": "g"}
